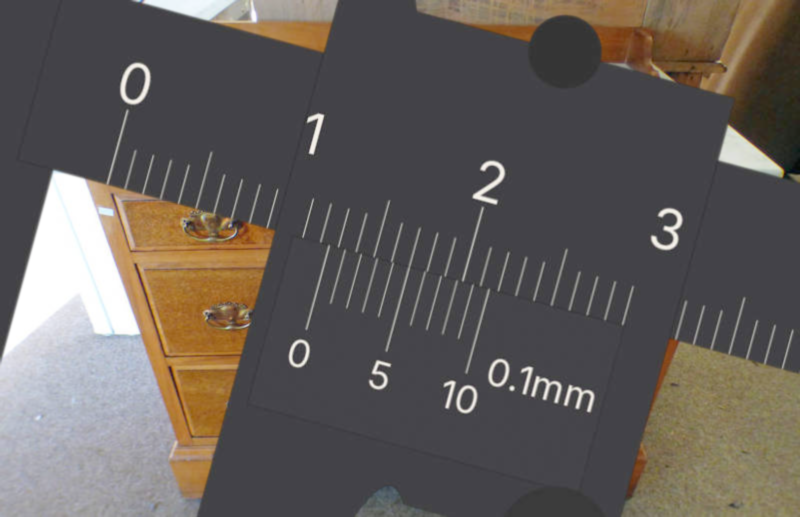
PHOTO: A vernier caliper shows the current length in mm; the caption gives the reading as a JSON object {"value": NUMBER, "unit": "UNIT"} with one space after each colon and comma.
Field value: {"value": 12.5, "unit": "mm"}
